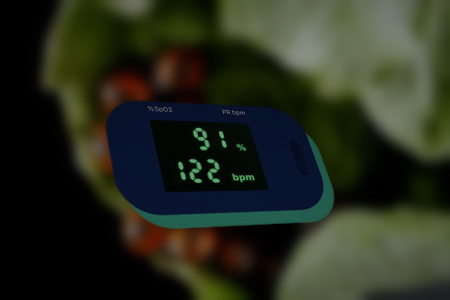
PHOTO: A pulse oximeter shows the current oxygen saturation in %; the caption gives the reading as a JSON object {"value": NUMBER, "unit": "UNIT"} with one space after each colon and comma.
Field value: {"value": 91, "unit": "%"}
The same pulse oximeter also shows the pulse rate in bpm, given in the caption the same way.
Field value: {"value": 122, "unit": "bpm"}
